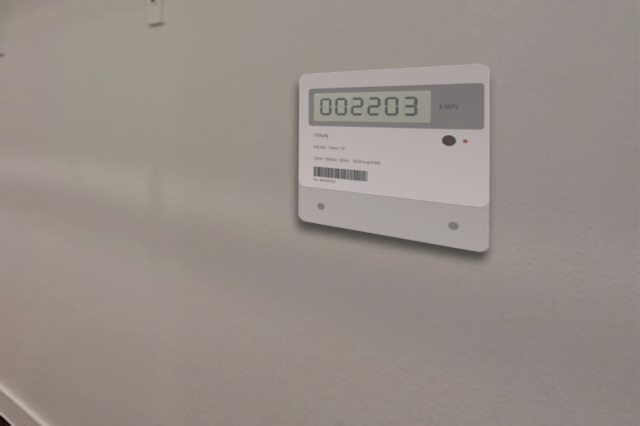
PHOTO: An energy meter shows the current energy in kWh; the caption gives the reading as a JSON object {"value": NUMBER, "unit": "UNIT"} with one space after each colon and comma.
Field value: {"value": 2203, "unit": "kWh"}
